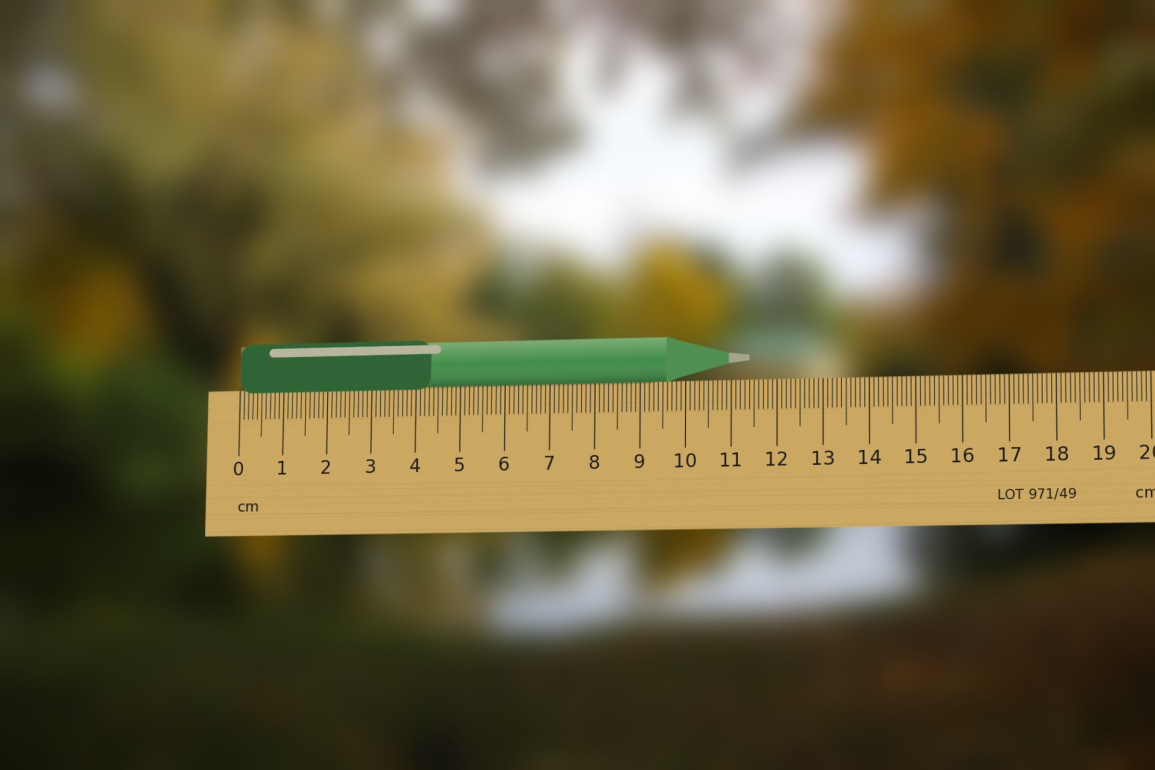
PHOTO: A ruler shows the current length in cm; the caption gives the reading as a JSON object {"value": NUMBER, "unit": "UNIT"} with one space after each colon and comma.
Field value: {"value": 11.4, "unit": "cm"}
